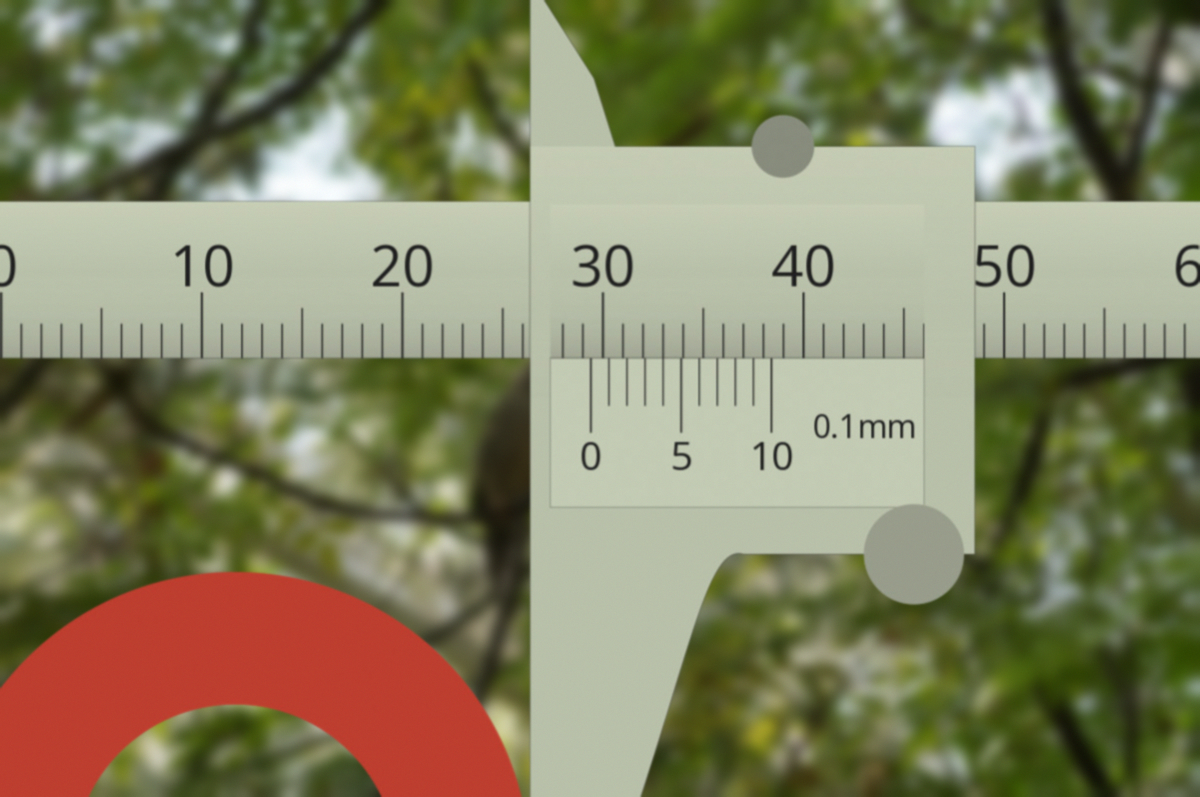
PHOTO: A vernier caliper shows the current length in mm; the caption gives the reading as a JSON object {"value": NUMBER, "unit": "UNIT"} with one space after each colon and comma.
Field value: {"value": 29.4, "unit": "mm"}
